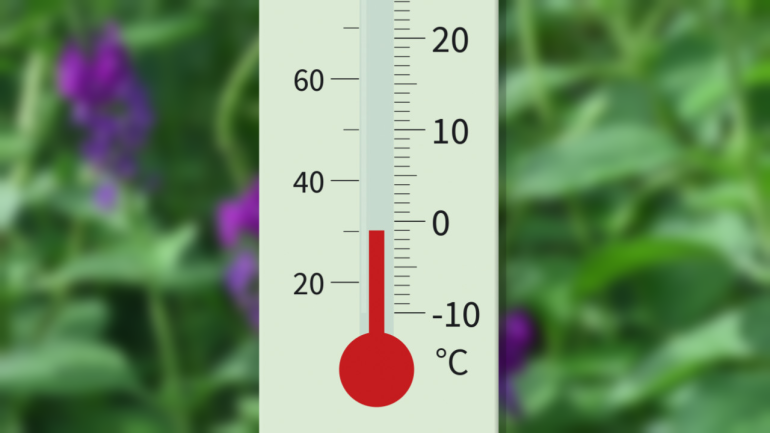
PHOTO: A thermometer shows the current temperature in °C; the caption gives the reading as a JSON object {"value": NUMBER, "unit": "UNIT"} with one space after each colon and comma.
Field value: {"value": -1, "unit": "°C"}
